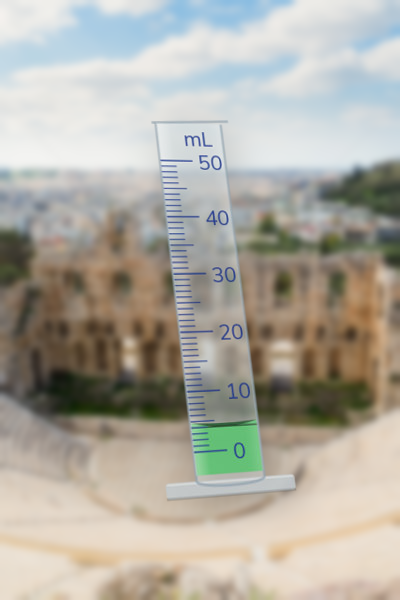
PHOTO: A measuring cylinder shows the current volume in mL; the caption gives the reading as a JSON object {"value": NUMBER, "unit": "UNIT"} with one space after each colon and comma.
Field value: {"value": 4, "unit": "mL"}
